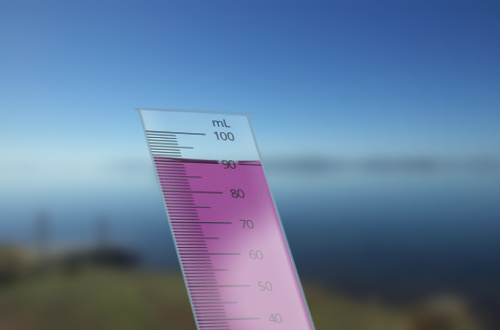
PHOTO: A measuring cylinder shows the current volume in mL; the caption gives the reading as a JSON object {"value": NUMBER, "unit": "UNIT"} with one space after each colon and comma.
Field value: {"value": 90, "unit": "mL"}
